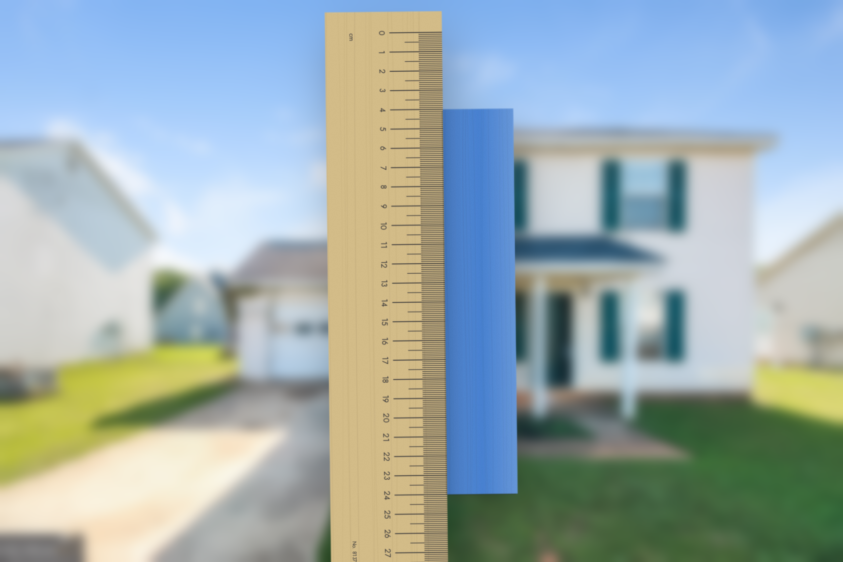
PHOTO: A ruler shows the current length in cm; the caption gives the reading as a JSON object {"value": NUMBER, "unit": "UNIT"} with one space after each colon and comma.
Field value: {"value": 20, "unit": "cm"}
